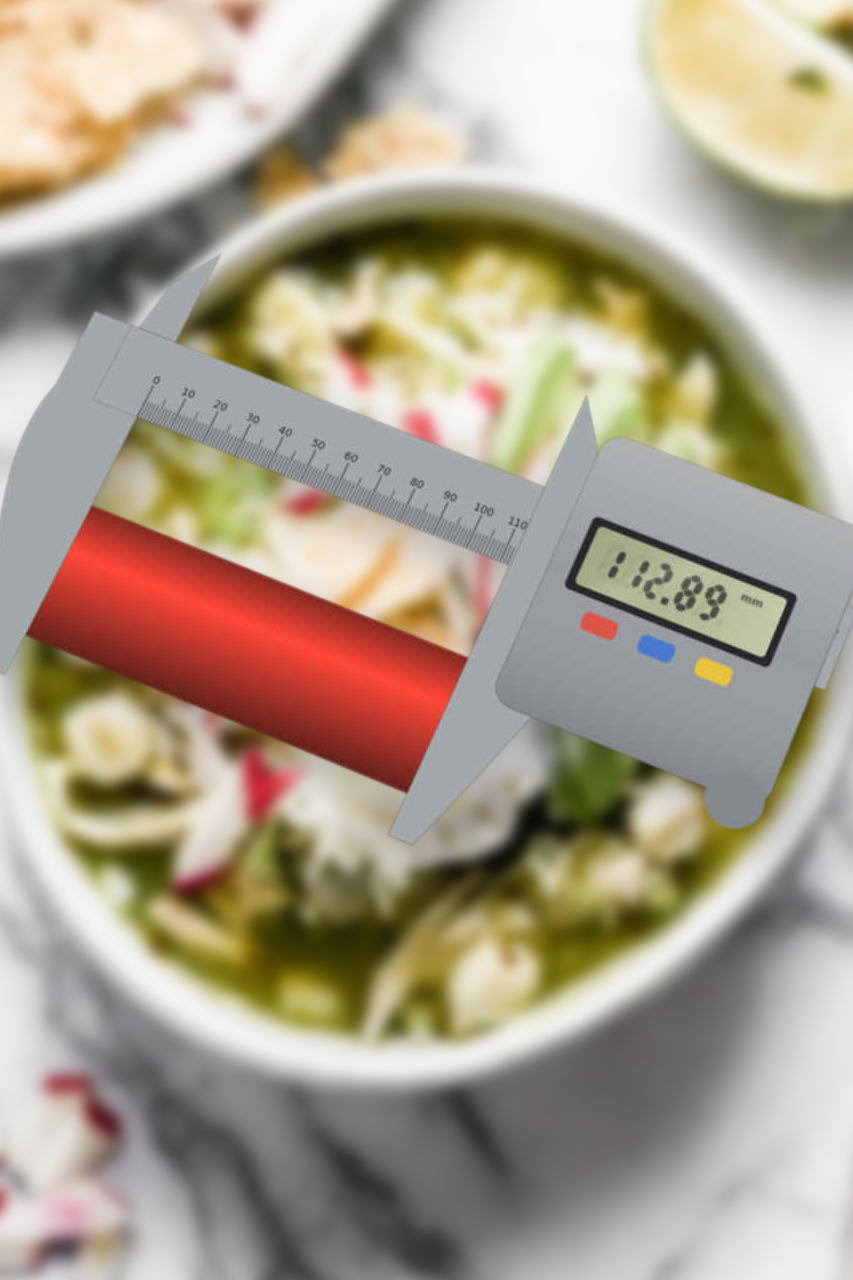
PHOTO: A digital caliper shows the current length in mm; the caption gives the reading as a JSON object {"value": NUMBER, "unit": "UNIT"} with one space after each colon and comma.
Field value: {"value": 112.89, "unit": "mm"}
